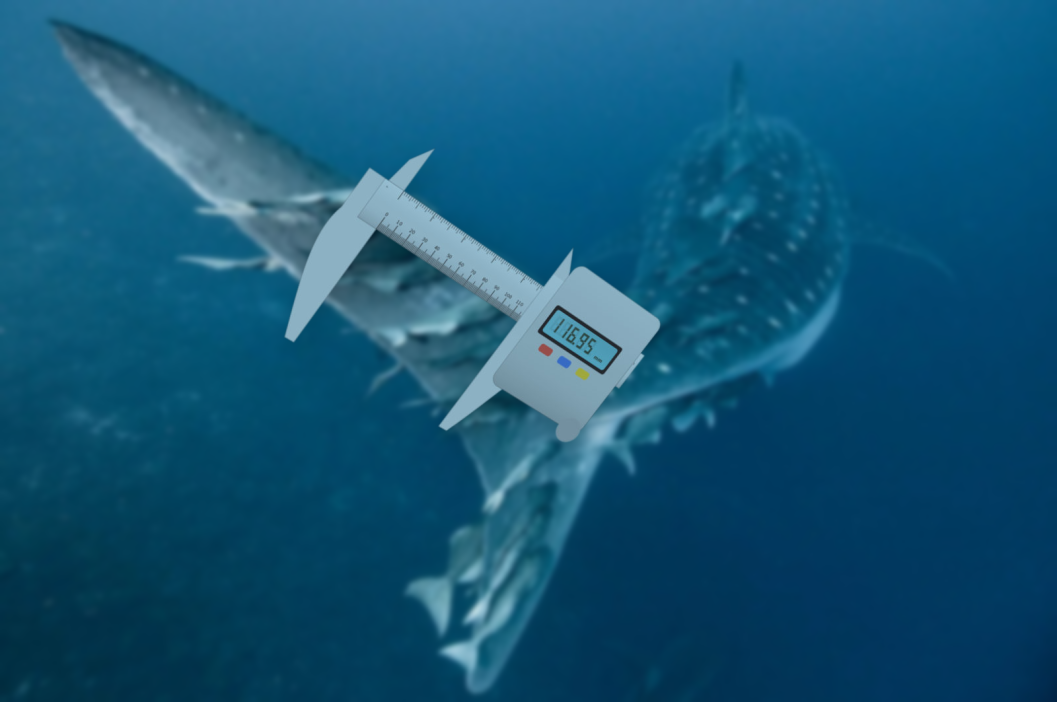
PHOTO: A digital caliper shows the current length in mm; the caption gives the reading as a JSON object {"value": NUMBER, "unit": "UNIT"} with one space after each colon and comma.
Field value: {"value": 116.95, "unit": "mm"}
